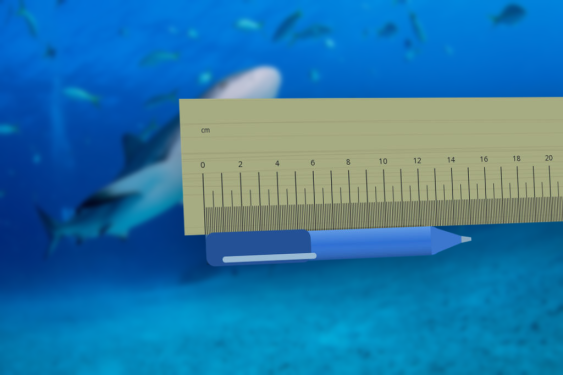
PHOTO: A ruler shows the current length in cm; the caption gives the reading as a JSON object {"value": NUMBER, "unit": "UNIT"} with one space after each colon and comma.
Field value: {"value": 15, "unit": "cm"}
